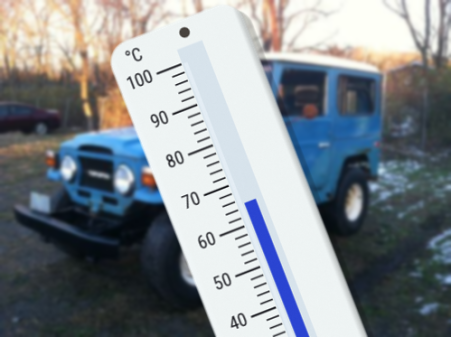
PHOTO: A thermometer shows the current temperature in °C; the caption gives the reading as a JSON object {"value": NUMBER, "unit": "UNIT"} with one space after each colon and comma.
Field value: {"value": 65, "unit": "°C"}
